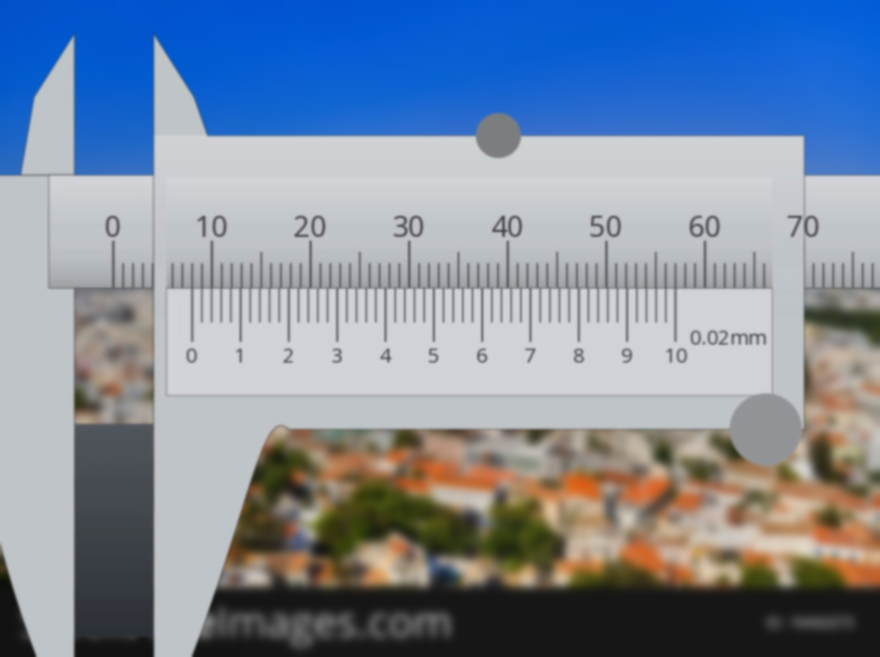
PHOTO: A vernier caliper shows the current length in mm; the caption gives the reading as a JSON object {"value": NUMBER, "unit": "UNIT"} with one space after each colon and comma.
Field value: {"value": 8.0, "unit": "mm"}
